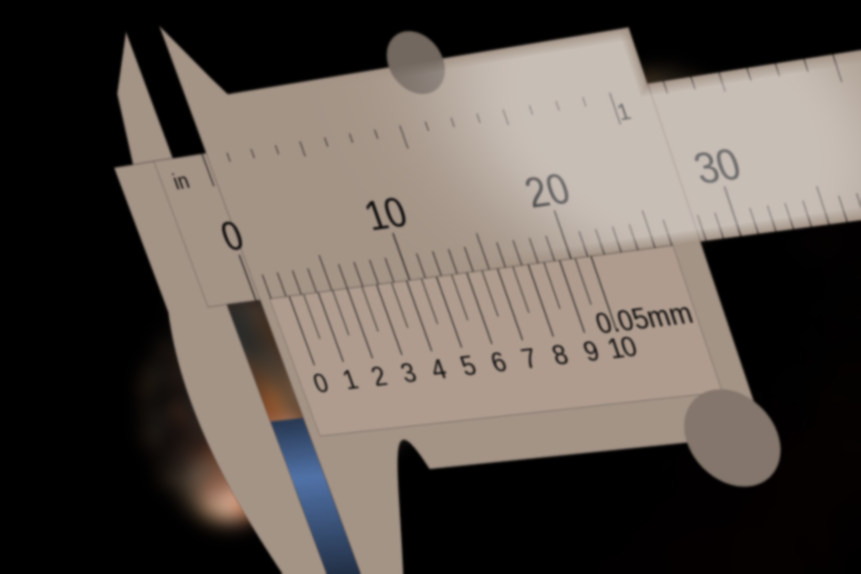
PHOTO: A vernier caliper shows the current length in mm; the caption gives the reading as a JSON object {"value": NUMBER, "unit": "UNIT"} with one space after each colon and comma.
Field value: {"value": 2.2, "unit": "mm"}
